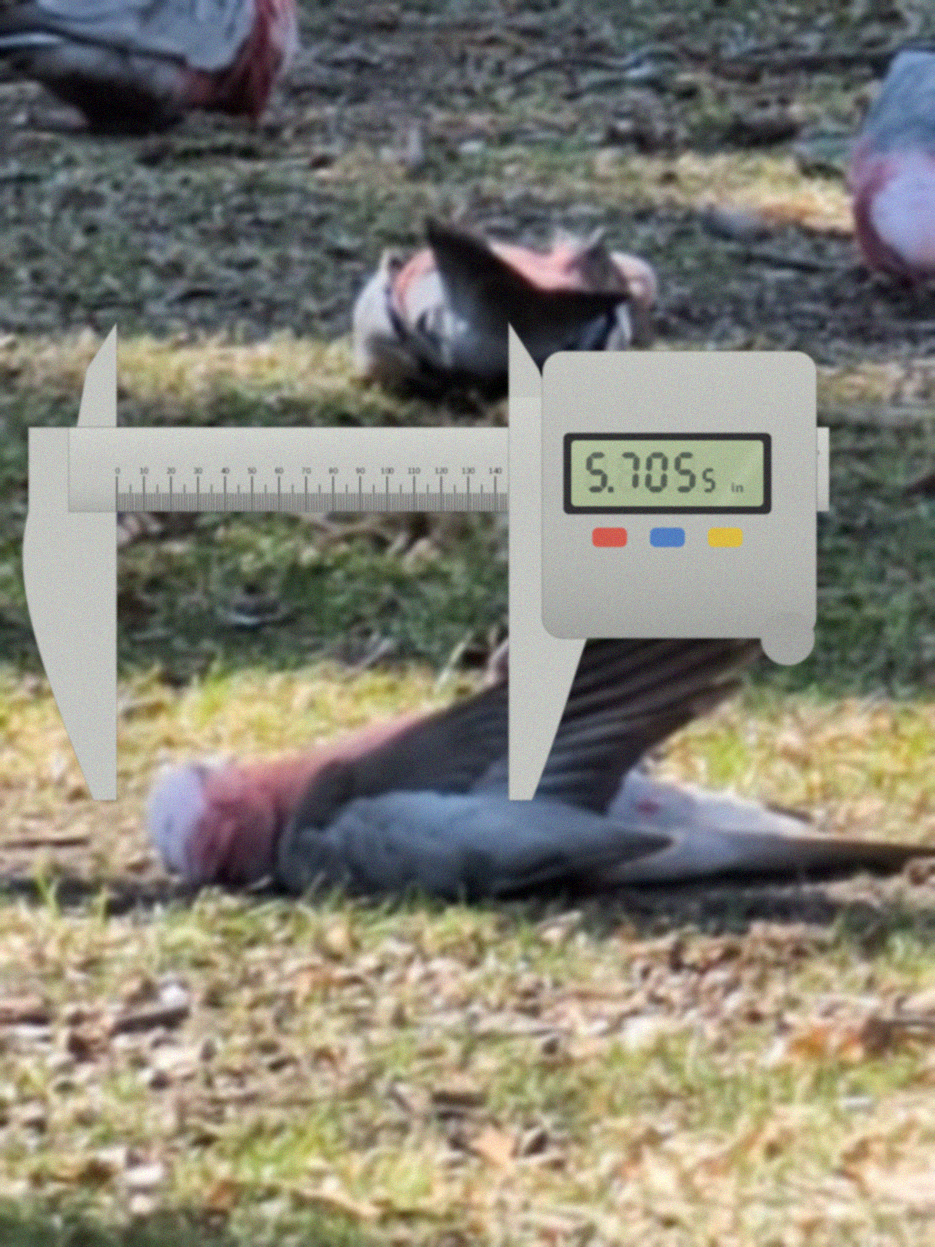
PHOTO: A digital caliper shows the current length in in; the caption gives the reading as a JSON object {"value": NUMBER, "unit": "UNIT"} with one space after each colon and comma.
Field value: {"value": 5.7055, "unit": "in"}
